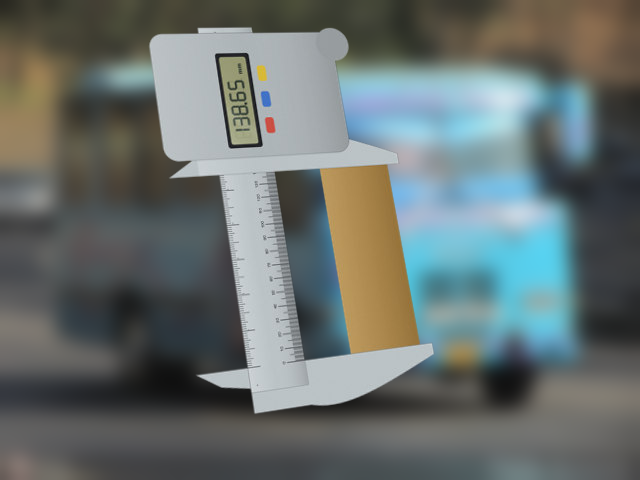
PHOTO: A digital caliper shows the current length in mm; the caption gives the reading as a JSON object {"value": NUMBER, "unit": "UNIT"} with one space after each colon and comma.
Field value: {"value": 138.65, "unit": "mm"}
